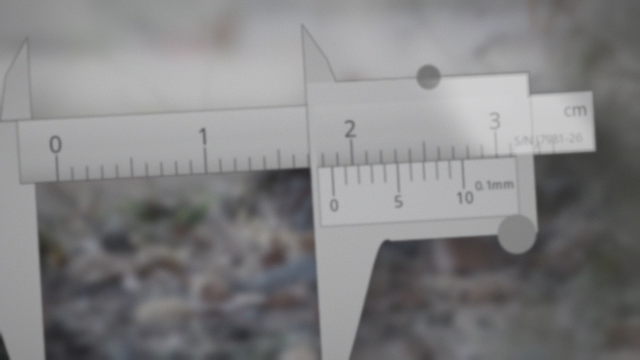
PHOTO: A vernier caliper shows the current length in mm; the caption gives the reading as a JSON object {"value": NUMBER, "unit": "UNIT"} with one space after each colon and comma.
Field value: {"value": 18.6, "unit": "mm"}
